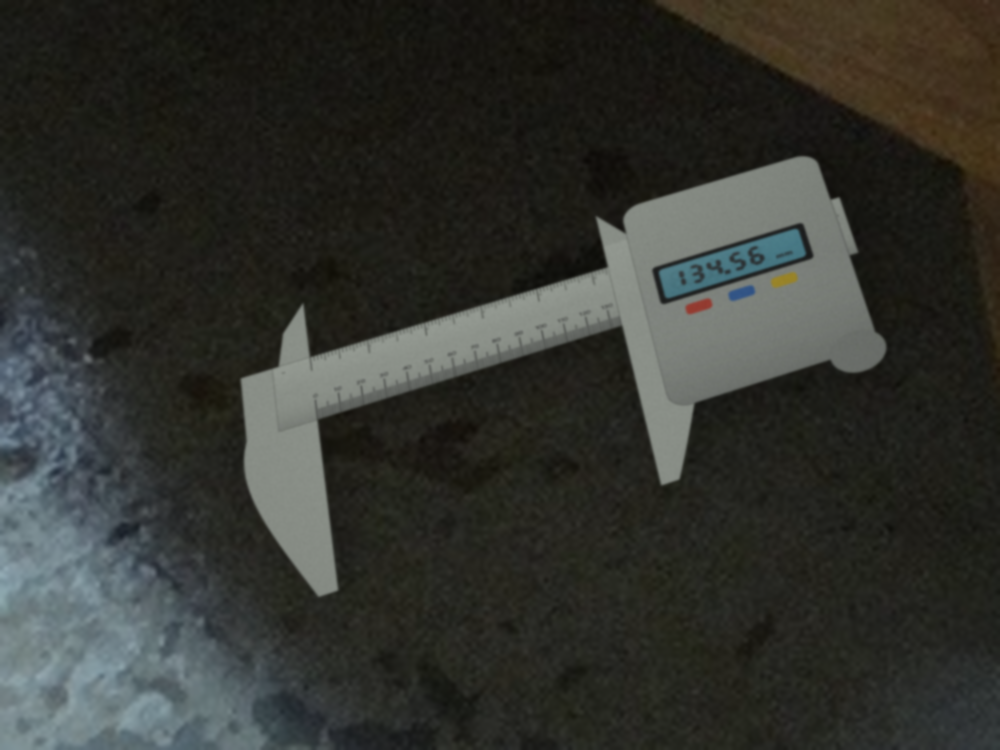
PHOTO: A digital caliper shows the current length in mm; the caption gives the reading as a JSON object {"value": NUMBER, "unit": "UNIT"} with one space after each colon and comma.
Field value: {"value": 134.56, "unit": "mm"}
